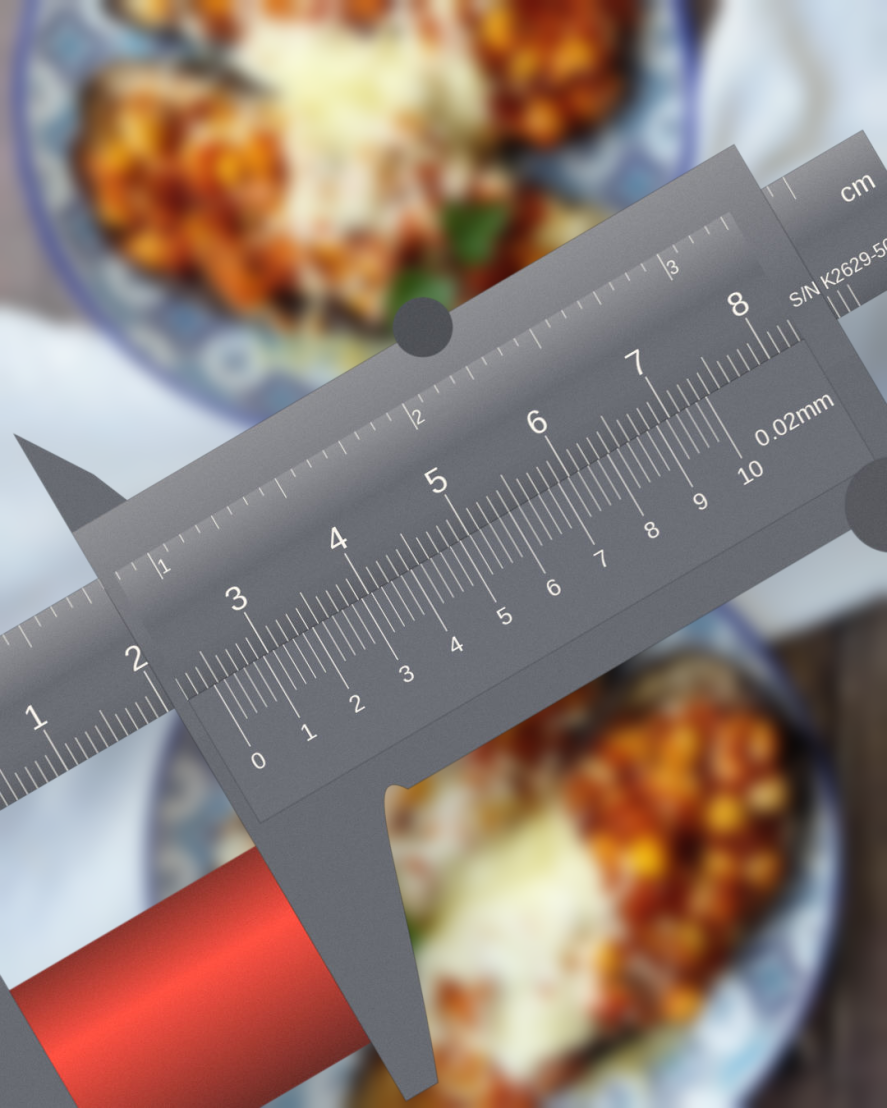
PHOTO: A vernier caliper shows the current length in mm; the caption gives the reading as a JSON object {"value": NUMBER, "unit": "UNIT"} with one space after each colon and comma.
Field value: {"value": 24.6, "unit": "mm"}
